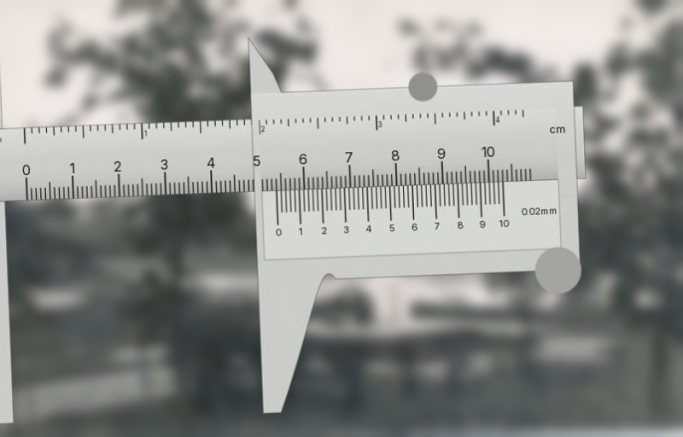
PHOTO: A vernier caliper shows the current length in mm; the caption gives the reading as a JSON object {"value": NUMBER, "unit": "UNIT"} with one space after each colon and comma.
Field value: {"value": 54.0, "unit": "mm"}
